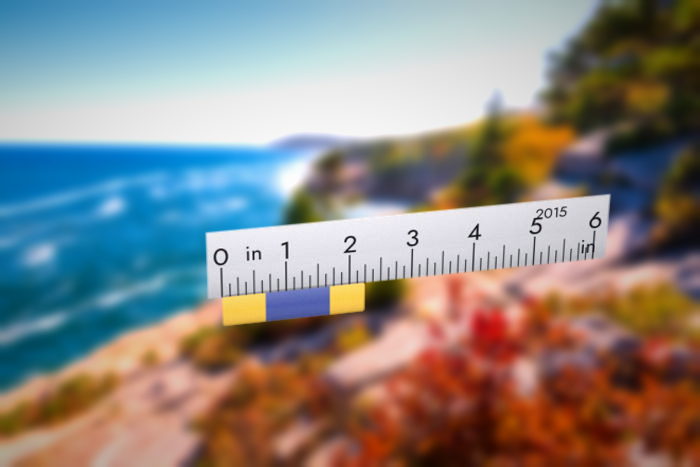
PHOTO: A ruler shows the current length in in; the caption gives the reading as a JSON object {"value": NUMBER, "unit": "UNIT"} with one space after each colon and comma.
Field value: {"value": 2.25, "unit": "in"}
